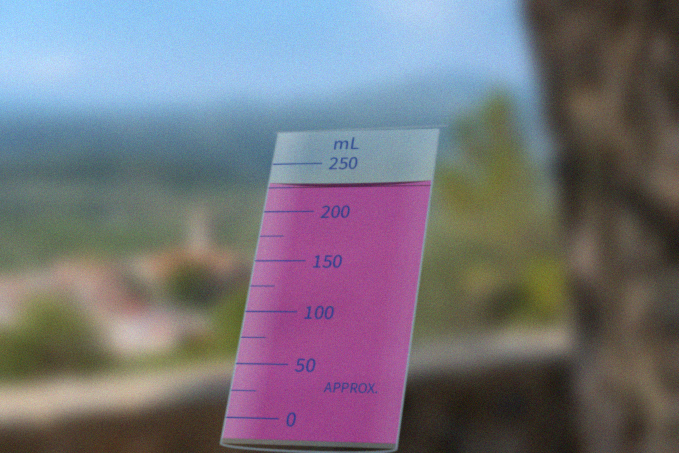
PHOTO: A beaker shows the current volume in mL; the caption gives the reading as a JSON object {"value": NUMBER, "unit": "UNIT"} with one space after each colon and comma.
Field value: {"value": 225, "unit": "mL"}
